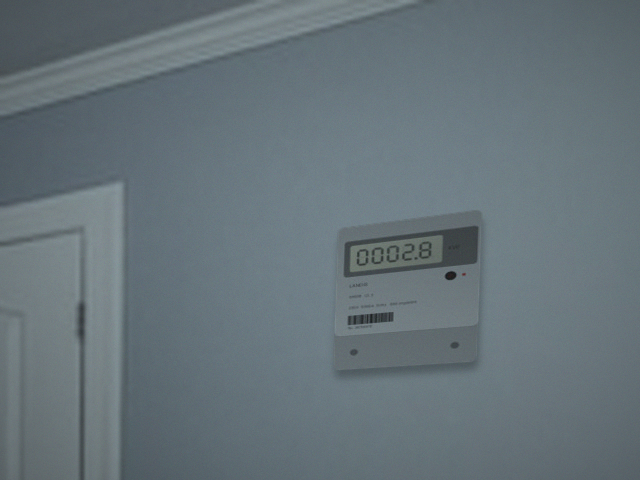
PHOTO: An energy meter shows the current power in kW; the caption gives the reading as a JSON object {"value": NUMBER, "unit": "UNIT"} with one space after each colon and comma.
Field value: {"value": 2.8, "unit": "kW"}
